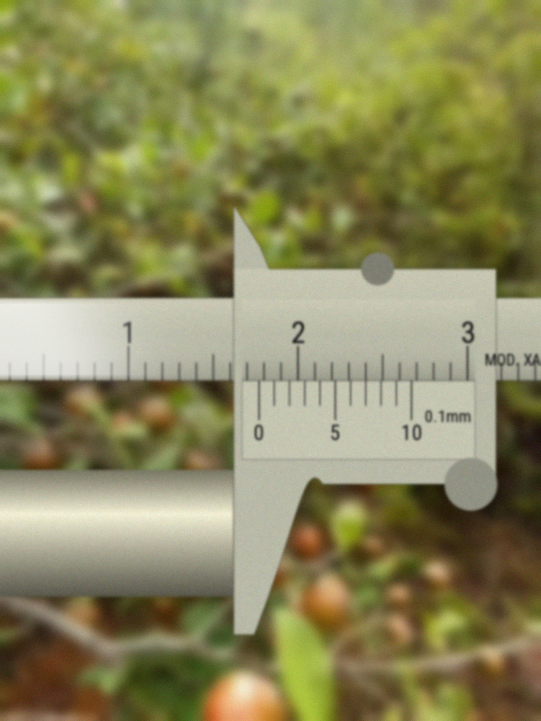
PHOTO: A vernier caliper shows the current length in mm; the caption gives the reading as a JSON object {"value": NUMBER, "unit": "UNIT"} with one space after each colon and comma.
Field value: {"value": 17.7, "unit": "mm"}
